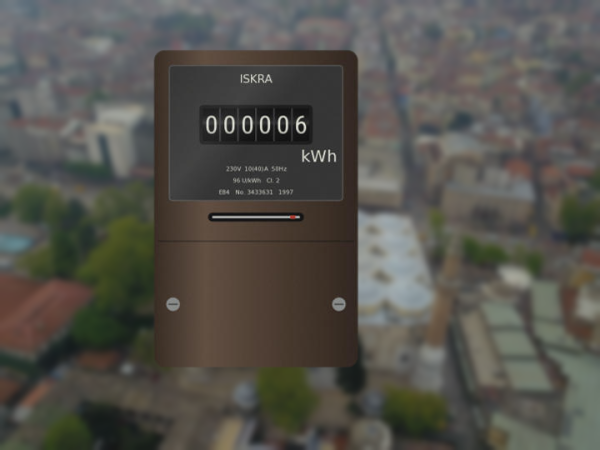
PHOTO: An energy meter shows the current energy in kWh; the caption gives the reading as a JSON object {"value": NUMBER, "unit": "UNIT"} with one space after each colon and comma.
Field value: {"value": 6, "unit": "kWh"}
